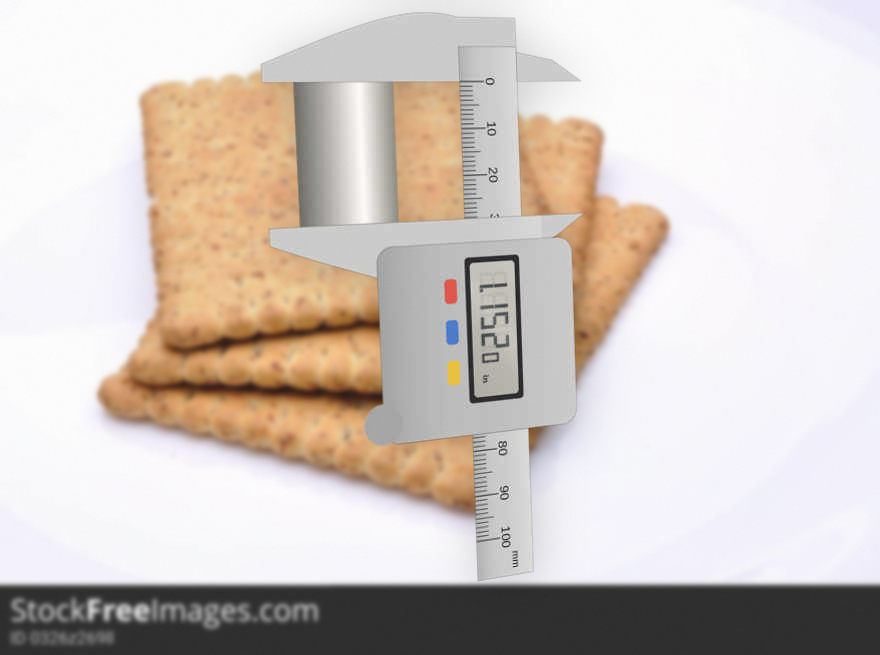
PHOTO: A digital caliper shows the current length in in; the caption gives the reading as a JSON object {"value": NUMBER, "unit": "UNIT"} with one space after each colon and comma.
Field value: {"value": 1.1520, "unit": "in"}
